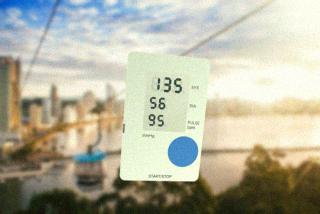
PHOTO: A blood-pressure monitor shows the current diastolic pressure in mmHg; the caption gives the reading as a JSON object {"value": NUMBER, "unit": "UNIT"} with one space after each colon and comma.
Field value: {"value": 56, "unit": "mmHg"}
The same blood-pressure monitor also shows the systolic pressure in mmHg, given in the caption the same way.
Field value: {"value": 135, "unit": "mmHg"}
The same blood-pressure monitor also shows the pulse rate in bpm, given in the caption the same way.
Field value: {"value": 95, "unit": "bpm"}
